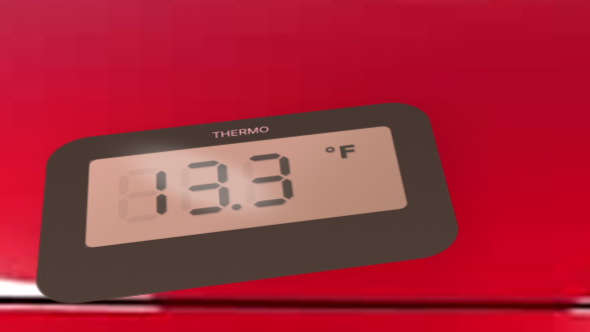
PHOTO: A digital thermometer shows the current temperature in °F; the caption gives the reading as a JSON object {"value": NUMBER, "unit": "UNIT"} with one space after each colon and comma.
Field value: {"value": 13.3, "unit": "°F"}
